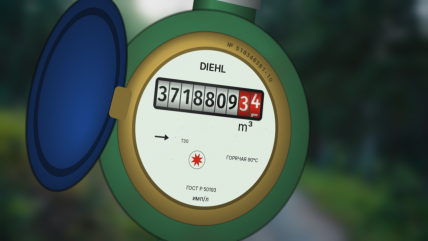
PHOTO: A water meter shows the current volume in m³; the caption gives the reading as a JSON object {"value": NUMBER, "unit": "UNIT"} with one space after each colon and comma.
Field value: {"value": 3718809.34, "unit": "m³"}
